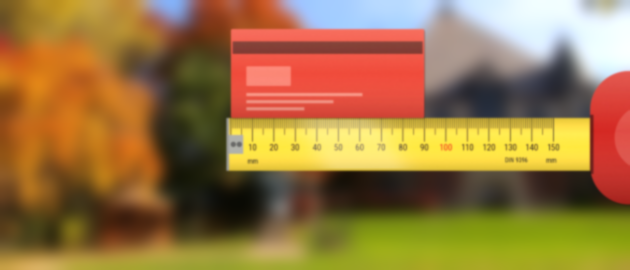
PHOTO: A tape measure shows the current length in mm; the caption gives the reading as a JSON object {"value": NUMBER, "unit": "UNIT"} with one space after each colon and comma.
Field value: {"value": 90, "unit": "mm"}
